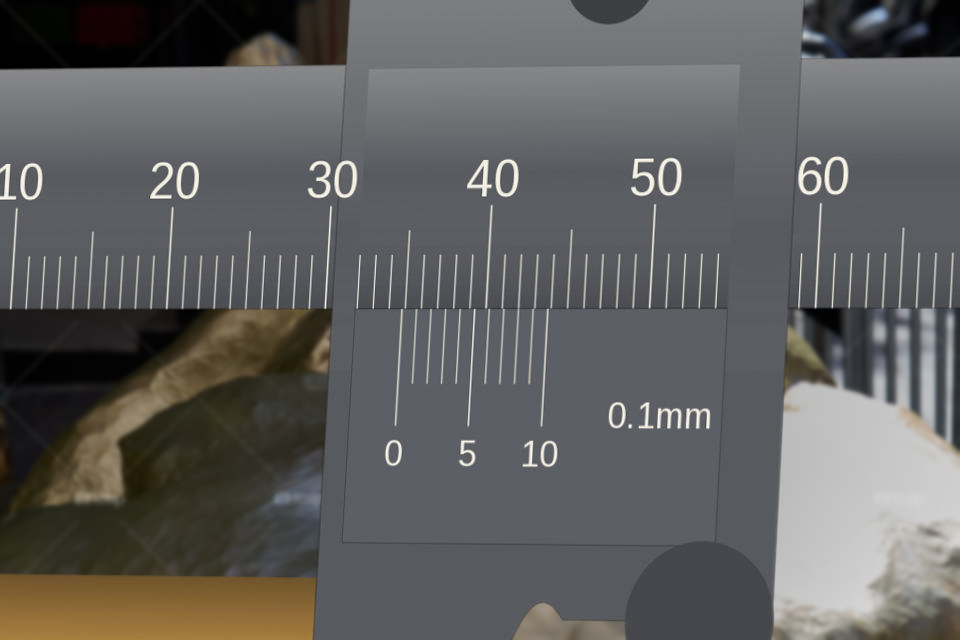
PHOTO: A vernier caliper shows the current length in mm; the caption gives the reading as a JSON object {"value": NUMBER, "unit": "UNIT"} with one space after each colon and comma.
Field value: {"value": 34.8, "unit": "mm"}
